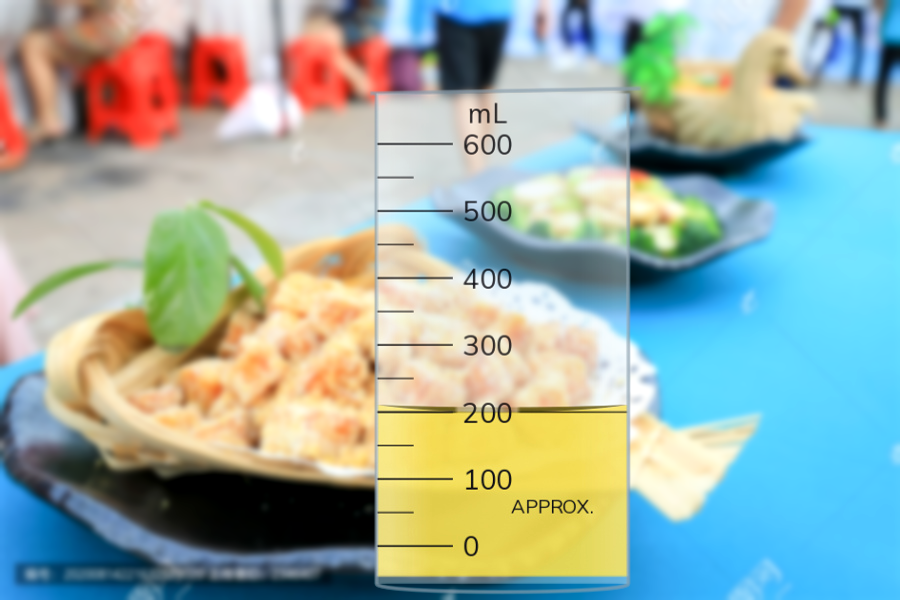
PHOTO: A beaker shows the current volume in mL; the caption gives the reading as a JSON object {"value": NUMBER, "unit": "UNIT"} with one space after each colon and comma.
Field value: {"value": 200, "unit": "mL"}
